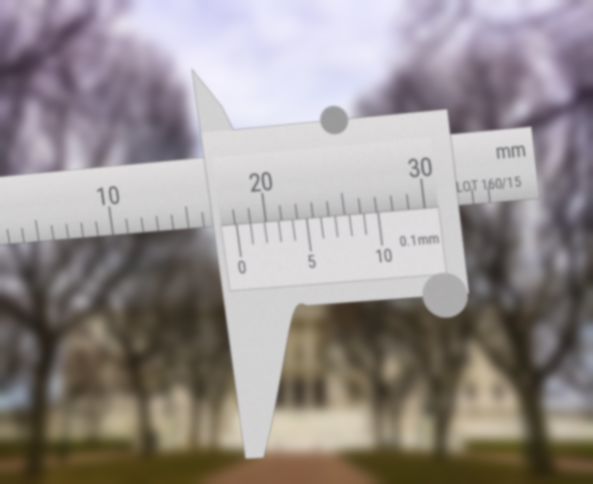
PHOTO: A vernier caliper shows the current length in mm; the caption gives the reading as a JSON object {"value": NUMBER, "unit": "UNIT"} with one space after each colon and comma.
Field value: {"value": 18.1, "unit": "mm"}
